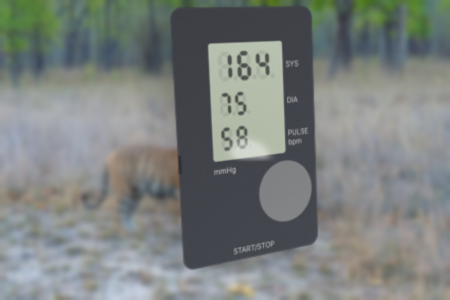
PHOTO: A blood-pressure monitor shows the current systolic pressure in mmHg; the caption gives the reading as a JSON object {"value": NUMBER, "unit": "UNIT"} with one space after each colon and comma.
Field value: {"value": 164, "unit": "mmHg"}
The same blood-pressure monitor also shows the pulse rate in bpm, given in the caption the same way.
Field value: {"value": 58, "unit": "bpm"}
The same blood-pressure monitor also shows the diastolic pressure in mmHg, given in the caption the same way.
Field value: {"value": 75, "unit": "mmHg"}
